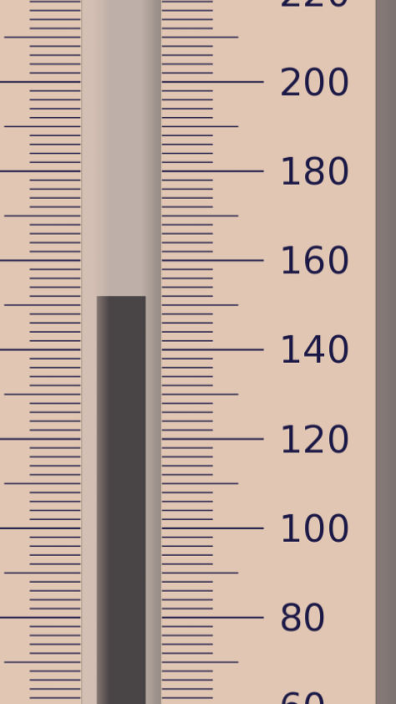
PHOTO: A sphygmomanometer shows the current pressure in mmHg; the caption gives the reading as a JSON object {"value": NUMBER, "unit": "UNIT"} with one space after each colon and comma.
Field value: {"value": 152, "unit": "mmHg"}
